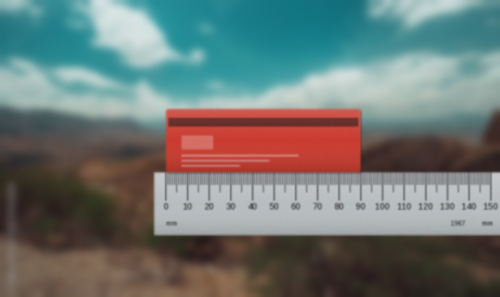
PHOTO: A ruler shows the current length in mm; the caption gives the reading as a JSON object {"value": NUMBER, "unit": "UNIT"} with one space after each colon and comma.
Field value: {"value": 90, "unit": "mm"}
